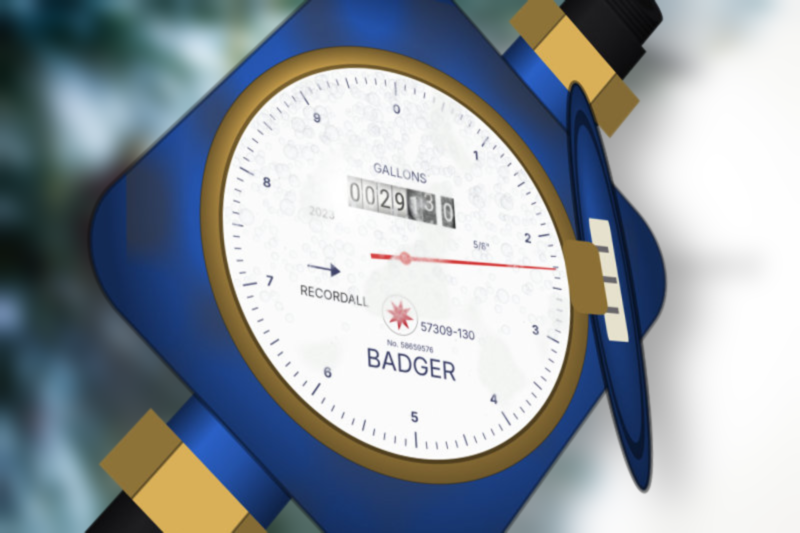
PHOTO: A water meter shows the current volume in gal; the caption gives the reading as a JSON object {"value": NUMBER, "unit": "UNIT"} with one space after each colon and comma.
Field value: {"value": 29132.3, "unit": "gal"}
